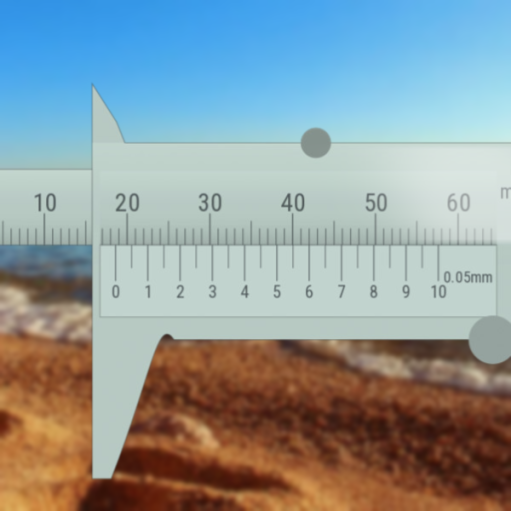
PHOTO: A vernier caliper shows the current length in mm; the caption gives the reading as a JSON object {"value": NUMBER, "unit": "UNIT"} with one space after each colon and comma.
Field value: {"value": 18.6, "unit": "mm"}
